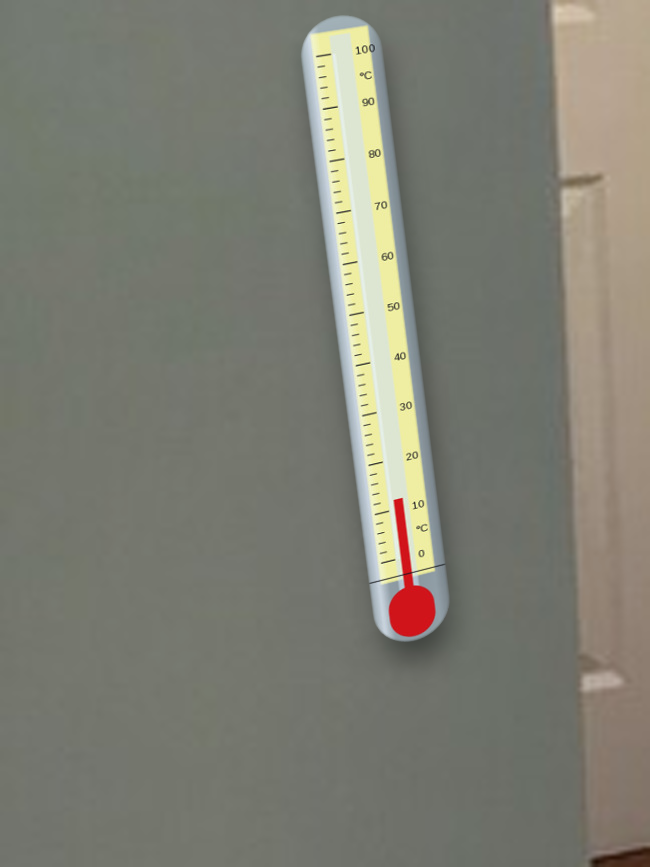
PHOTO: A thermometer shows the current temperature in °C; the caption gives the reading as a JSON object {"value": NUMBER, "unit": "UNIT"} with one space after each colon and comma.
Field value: {"value": 12, "unit": "°C"}
